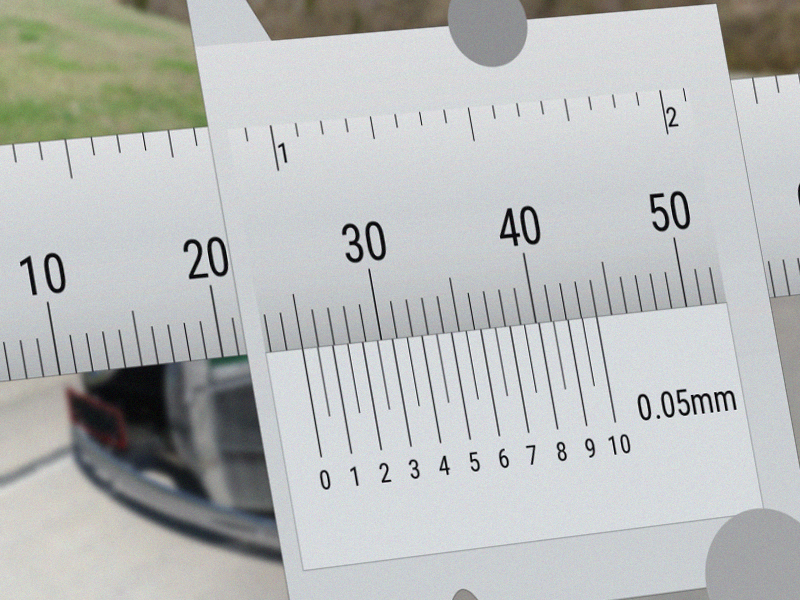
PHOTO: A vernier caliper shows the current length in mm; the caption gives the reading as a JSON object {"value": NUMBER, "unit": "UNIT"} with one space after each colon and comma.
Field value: {"value": 25.0, "unit": "mm"}
